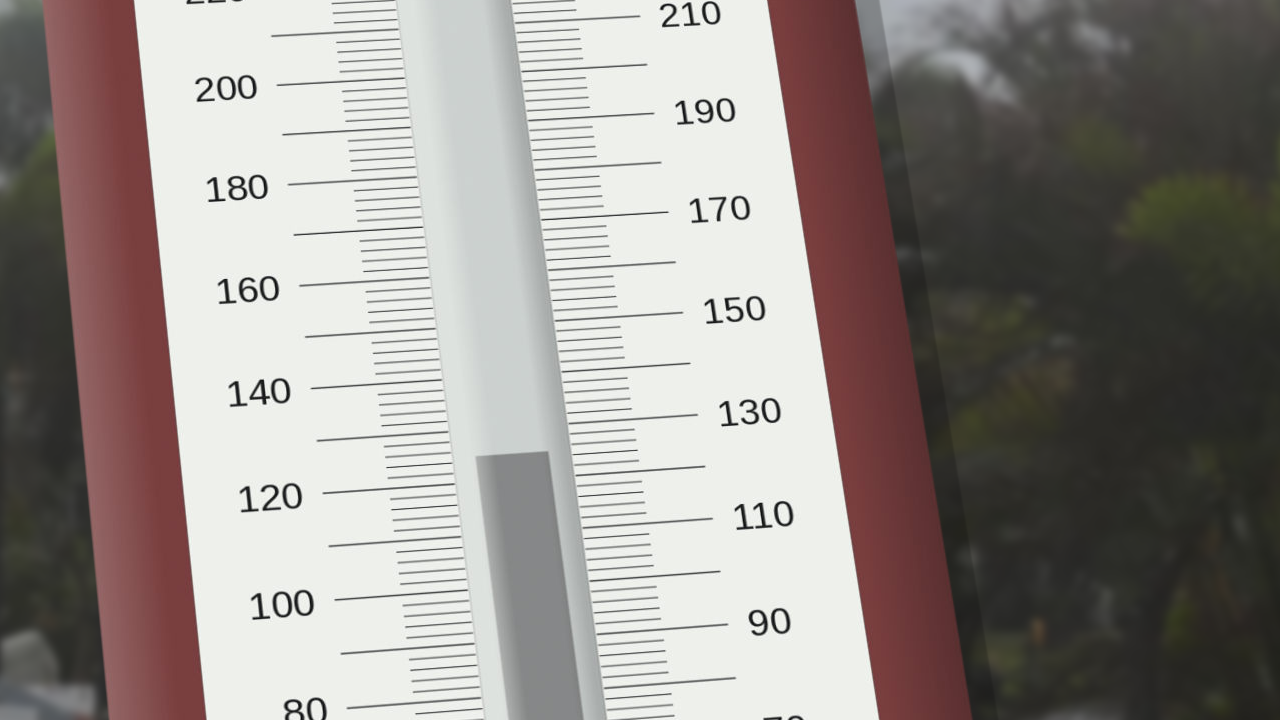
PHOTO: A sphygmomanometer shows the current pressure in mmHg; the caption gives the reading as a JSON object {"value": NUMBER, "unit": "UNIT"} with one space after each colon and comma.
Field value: {"value": 125, "unit": "mmHg"}
